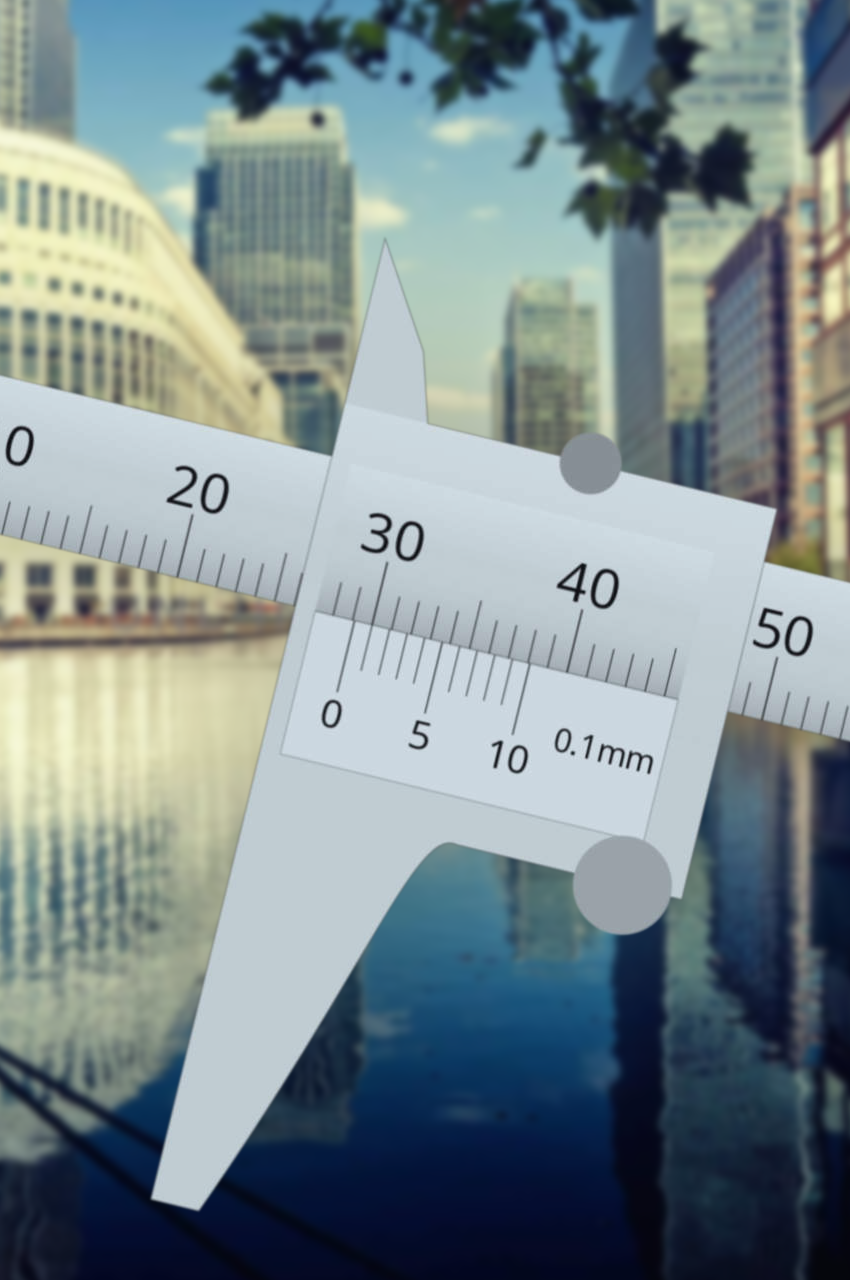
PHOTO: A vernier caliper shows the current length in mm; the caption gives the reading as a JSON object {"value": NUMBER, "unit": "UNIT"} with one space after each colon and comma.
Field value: {"value": 29.1, "unit": "mm"}
